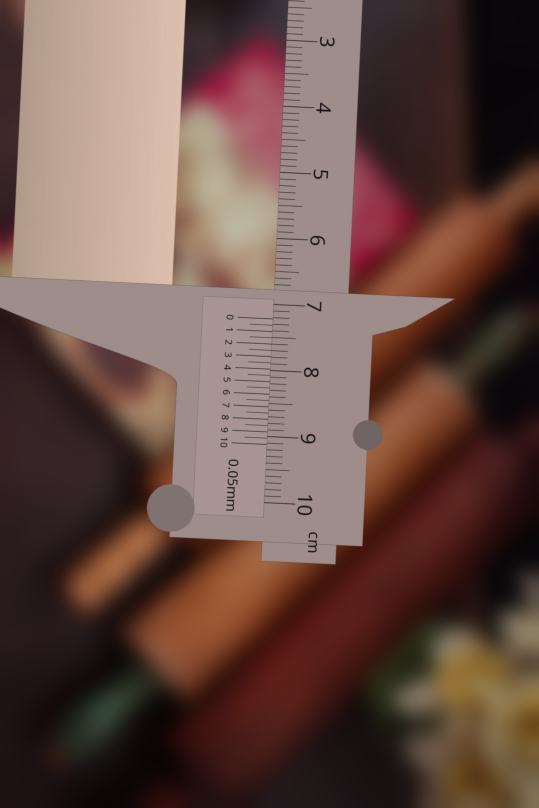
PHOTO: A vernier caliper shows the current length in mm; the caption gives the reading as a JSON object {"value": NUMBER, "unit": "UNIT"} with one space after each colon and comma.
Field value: {"value": 72.2, "unit": "mm"}
